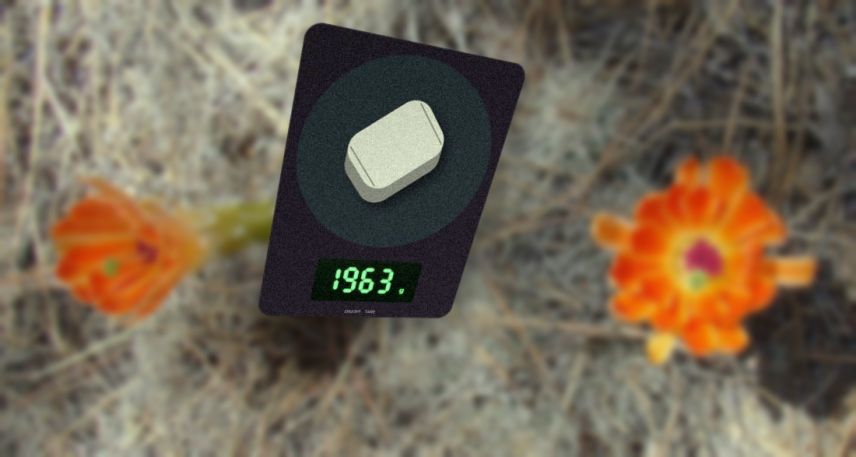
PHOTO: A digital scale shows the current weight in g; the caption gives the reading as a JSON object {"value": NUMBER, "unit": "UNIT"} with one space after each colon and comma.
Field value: {"value": 1963, "unit": "g"}
